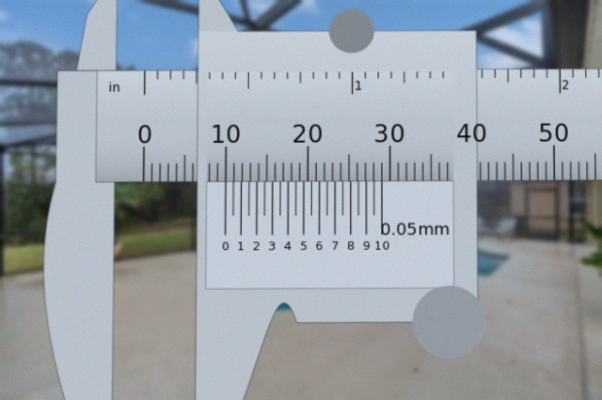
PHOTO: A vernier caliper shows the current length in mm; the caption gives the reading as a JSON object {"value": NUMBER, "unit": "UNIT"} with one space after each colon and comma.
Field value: {"value": 10.0, "unit": "mm"}
